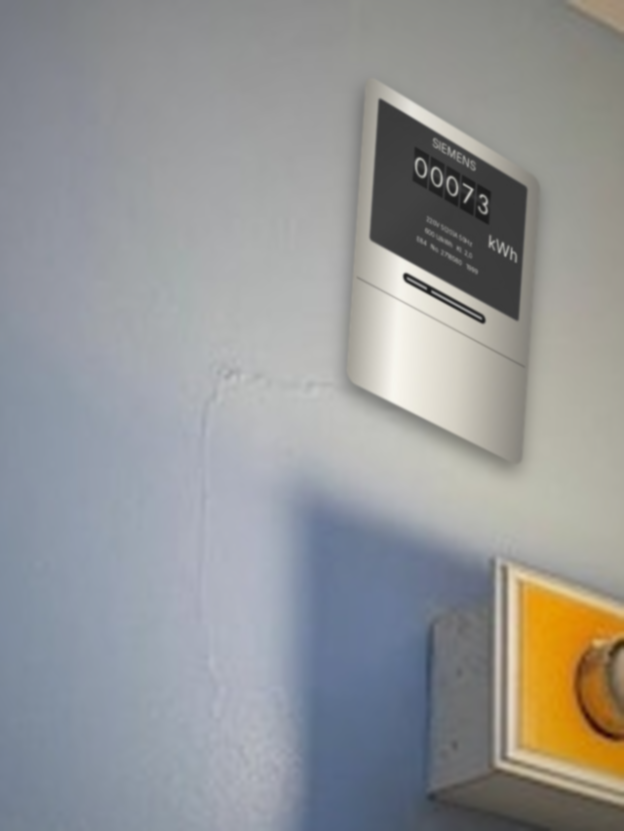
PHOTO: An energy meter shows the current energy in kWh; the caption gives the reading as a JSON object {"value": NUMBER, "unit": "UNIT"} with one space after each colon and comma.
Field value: {"value": 73, "unit": "kWh"}
